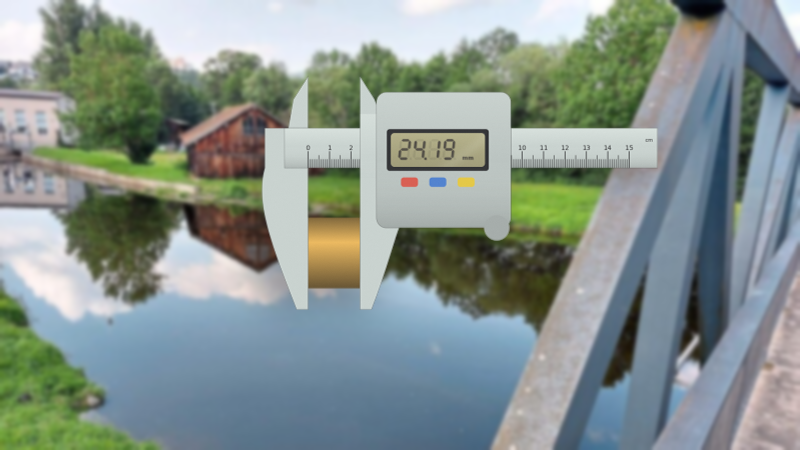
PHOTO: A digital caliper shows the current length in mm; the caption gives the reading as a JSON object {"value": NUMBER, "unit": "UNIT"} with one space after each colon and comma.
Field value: {"value": 24.19, "unit": "mm"}
